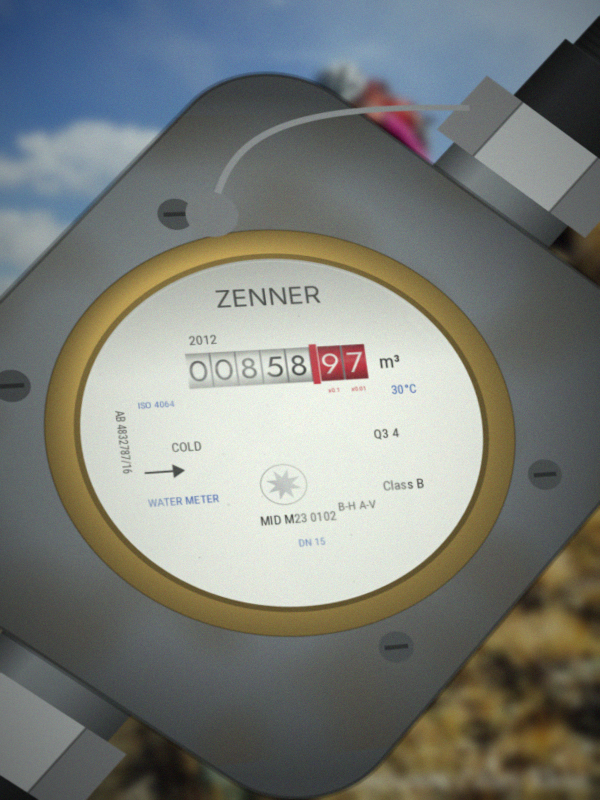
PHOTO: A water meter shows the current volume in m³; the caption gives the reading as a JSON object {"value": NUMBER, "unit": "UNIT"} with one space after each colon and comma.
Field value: {"value": 858.97, "unit": "m³"}
